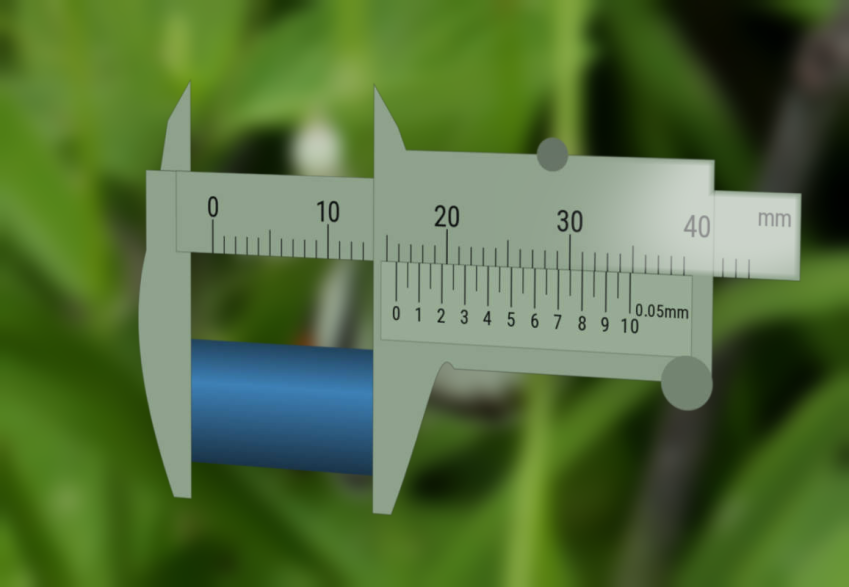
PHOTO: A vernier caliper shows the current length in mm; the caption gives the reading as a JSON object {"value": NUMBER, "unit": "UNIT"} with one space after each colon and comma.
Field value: {"value": 15.8, "unit": "mm"}
